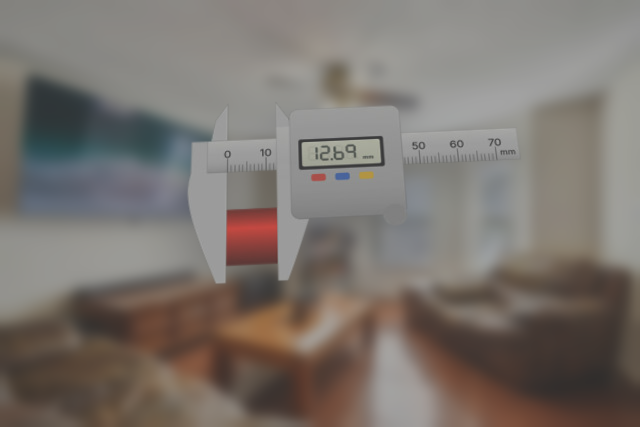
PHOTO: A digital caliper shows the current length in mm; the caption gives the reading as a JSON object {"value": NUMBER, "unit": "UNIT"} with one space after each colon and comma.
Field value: {"value": 12.69, "unit": "mm"}
